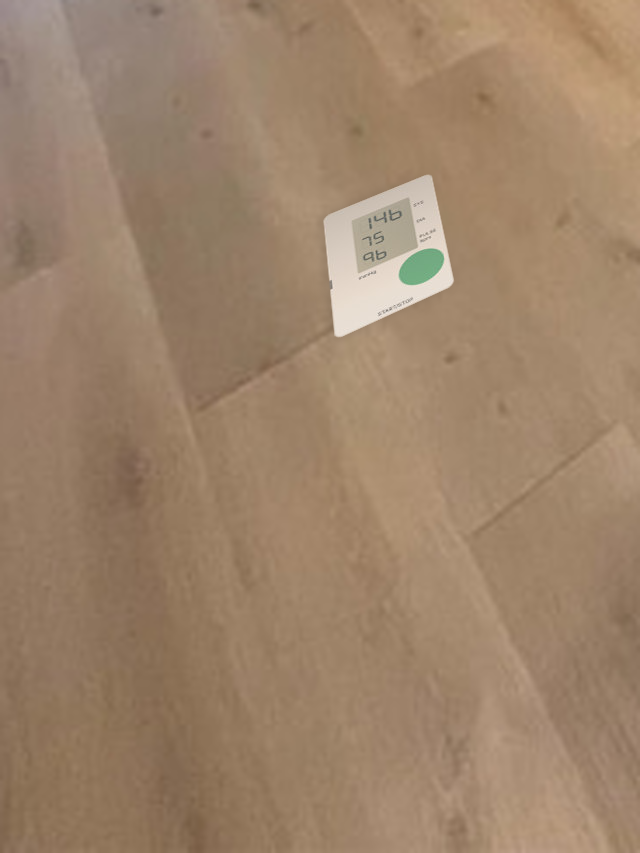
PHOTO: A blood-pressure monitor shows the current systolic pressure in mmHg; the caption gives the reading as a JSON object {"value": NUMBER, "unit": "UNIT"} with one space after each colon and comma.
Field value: {"value": 146, "unit": "mmHg"}
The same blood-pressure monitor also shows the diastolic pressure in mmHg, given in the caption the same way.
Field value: {"value": 75, "unit": "mmHg"}
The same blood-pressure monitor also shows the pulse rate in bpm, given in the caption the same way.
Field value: {"value": 96, "unit": "bpm"}
